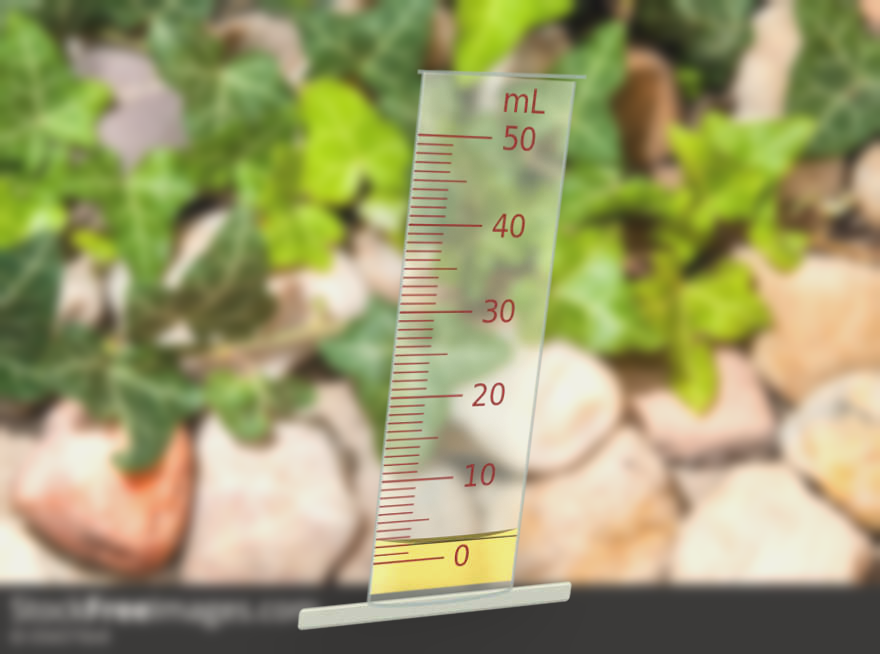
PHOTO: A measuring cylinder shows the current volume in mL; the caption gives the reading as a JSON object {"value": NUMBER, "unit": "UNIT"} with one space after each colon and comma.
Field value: {"value": 2, "unit": "mL"}
